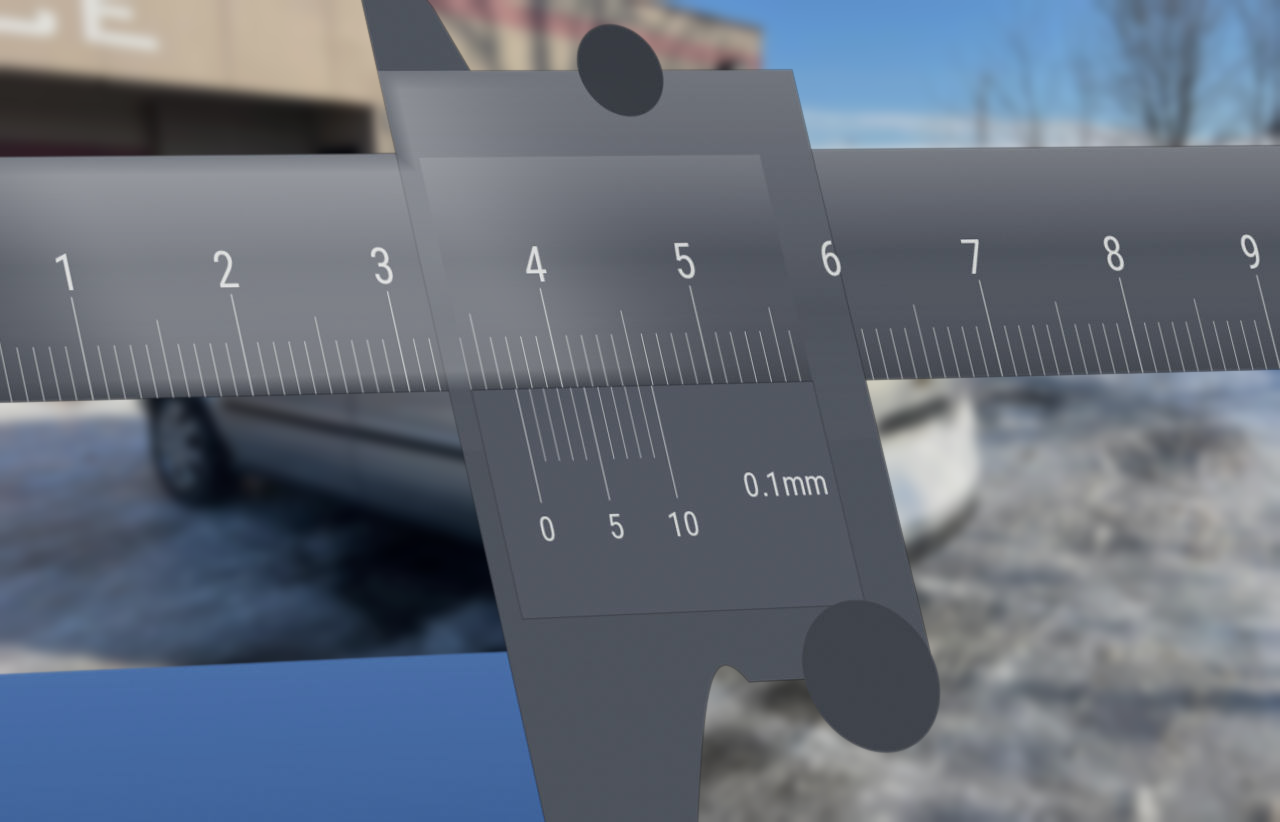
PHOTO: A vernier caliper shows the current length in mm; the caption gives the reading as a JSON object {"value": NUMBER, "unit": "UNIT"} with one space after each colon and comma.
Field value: {"value": 36.9, "unit": "mm"}
